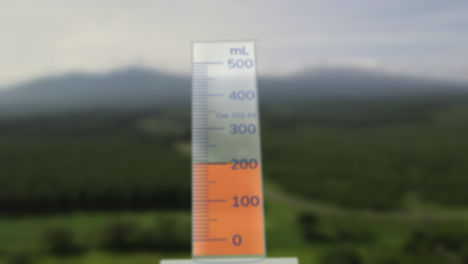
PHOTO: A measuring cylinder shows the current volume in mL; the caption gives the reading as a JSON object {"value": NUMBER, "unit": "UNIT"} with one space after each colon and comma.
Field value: {"value": 200, "unit": "mL"}
